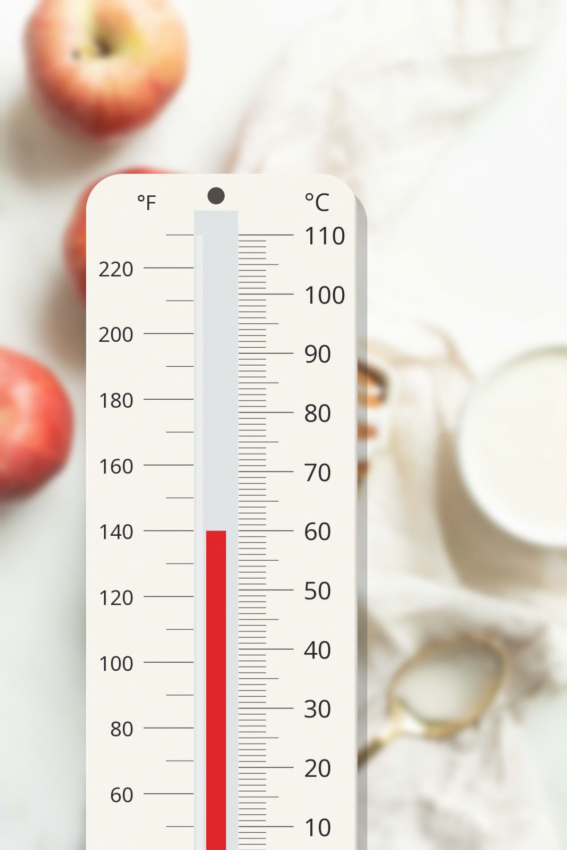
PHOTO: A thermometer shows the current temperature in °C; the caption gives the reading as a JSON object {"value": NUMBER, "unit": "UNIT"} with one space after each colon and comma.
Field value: {"value": 60, "unit": "°C"}
